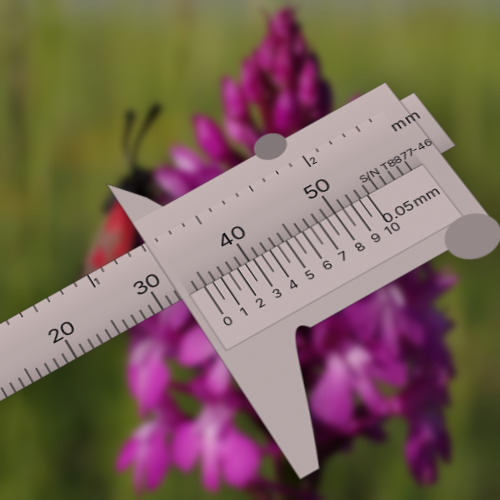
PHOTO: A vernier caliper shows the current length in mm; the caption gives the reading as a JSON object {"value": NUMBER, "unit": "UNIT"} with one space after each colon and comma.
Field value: {"value": 34.8, "unit": "mm"}
